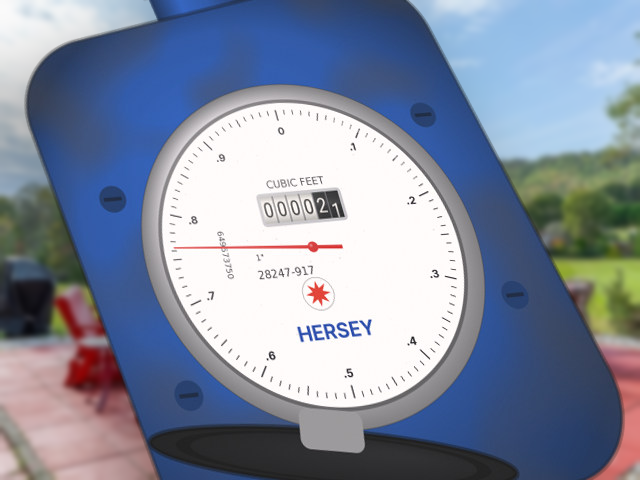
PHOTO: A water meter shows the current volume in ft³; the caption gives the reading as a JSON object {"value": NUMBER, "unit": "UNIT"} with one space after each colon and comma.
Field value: {"value": 20.76, "unit": "ft³"}
